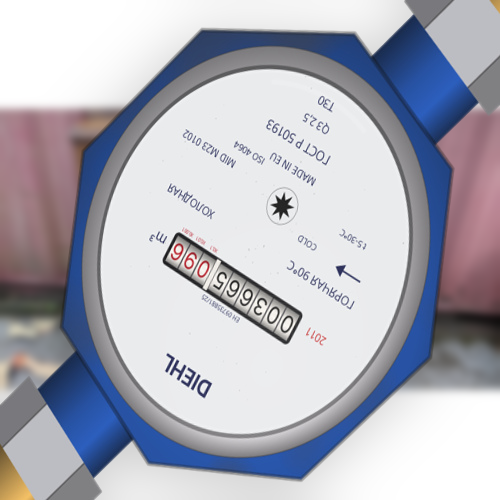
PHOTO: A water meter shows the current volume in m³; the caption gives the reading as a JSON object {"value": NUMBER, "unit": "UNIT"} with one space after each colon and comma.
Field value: {"value": 3665.096, "unit": "m³"}
